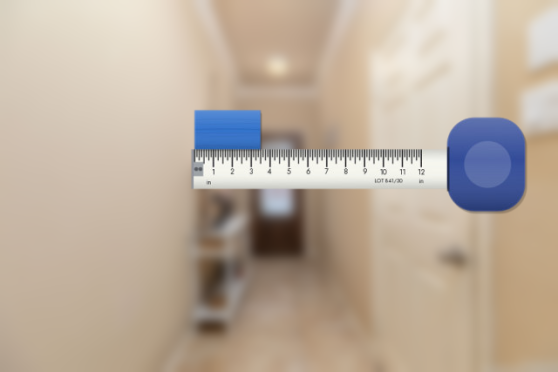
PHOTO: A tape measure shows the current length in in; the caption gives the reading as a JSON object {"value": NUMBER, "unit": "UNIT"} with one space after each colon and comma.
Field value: {"value": 3.5, "unit": "in"}
